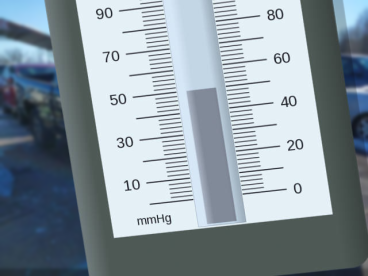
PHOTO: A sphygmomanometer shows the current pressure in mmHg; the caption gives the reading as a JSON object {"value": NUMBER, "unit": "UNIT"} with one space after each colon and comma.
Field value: {"value": 50, "unit": "mmHg"}
